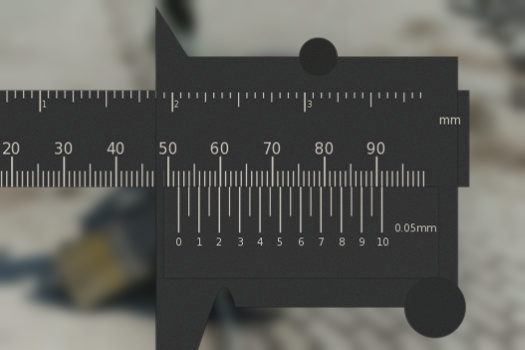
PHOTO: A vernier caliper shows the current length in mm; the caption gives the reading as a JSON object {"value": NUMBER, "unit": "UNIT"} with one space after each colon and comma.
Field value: {"value": 52.0, "unit": "mm"}
